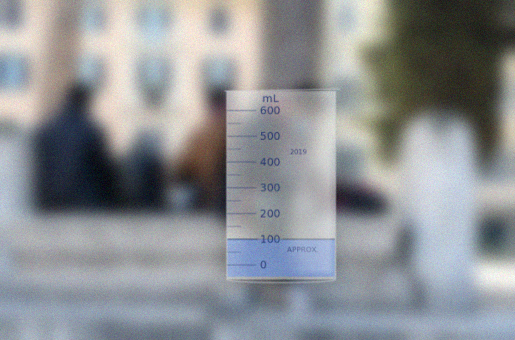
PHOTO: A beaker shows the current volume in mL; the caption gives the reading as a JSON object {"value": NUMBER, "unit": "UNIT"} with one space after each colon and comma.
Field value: {"value": 100, "unit": "mL"}
